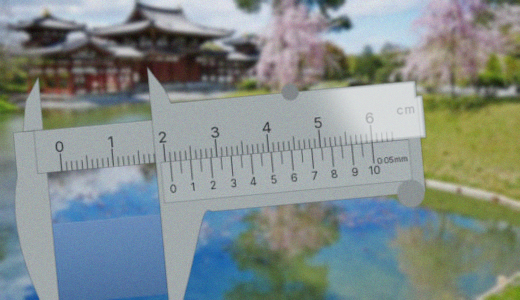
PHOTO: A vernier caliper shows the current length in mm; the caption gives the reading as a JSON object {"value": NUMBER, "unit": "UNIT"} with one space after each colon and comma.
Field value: {"value": 21.0, "unit": "mm"}
